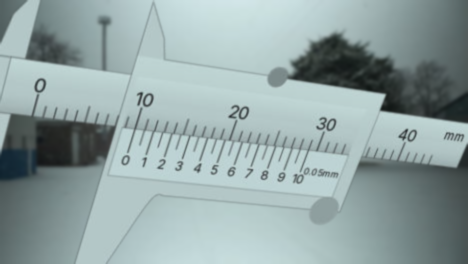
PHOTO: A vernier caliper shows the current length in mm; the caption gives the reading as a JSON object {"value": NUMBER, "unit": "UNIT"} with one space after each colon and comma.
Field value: {"value": 10.0, "unit": "mm"}
